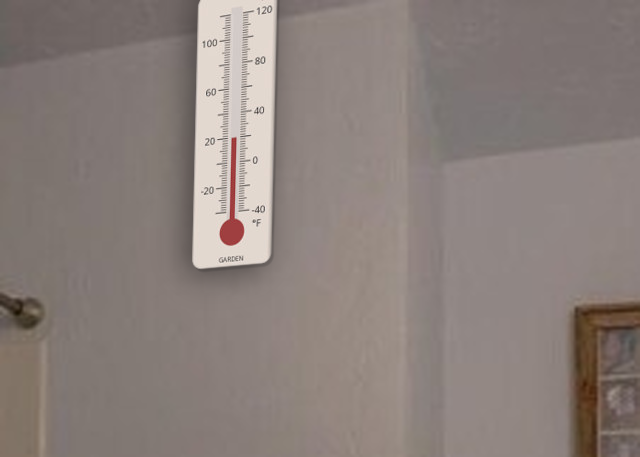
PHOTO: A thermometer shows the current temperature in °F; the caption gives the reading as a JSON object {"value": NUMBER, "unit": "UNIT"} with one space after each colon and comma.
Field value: {"value": 20, "unit": "°F"}
